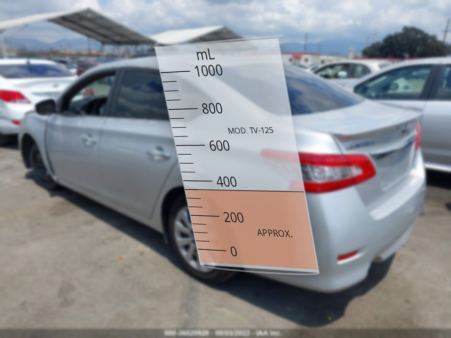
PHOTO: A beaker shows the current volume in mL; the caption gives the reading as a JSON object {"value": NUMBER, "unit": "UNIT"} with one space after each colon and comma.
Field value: {"value": 350, "unit": "mL"}
